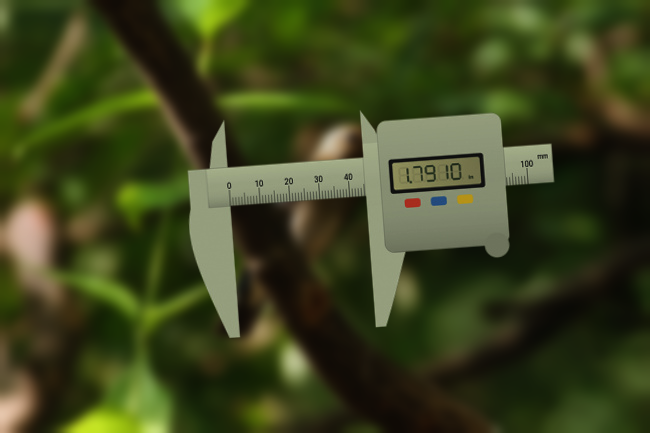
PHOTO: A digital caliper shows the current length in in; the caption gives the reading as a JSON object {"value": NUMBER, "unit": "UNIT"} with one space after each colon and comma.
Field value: {"value": 1.7910, "unit": "in"}
